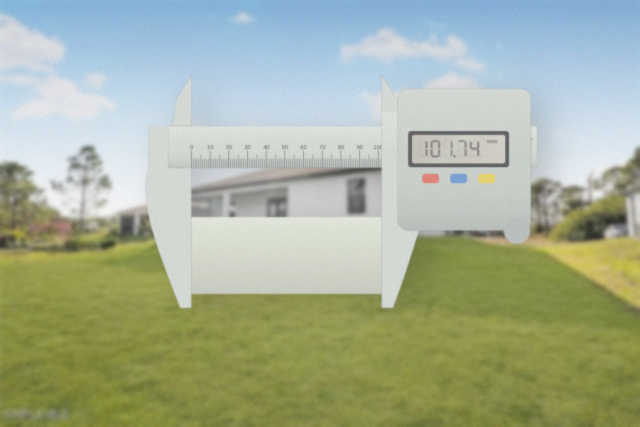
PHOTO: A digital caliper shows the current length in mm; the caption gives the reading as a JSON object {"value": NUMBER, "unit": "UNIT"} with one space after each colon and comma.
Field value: {"value": 101.74, "unit": "mm"}
